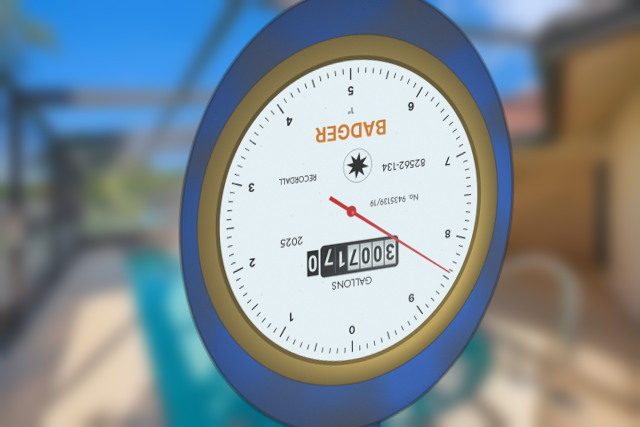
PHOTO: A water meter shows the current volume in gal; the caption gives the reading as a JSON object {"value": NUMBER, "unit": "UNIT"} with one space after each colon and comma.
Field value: {"value": 3007168.4, "unit": "gal"}
